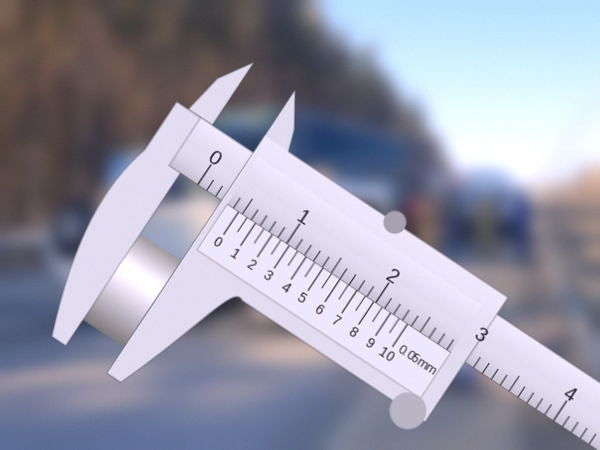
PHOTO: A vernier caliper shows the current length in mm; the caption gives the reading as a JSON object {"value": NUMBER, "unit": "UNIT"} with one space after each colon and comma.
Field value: {"value": 4.6, "unit": "mm"}
